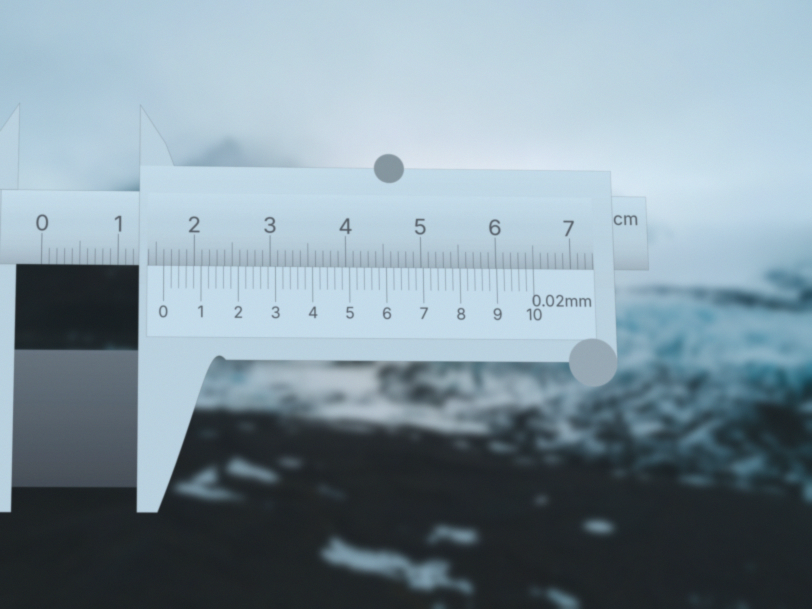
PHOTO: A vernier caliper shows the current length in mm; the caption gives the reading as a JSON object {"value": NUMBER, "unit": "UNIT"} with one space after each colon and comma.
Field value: {"value": 16.0, "unit": "mm"}
